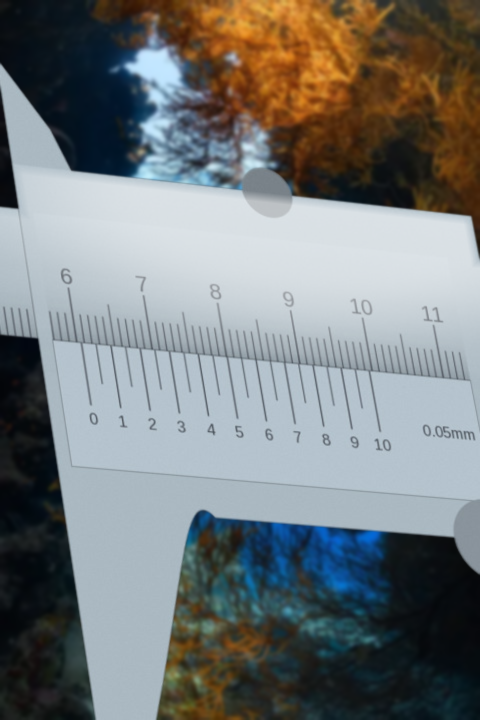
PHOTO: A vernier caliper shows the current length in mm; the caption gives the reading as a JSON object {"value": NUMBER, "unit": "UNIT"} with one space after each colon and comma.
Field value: {"value": 60.6, "unit": "mm"}
